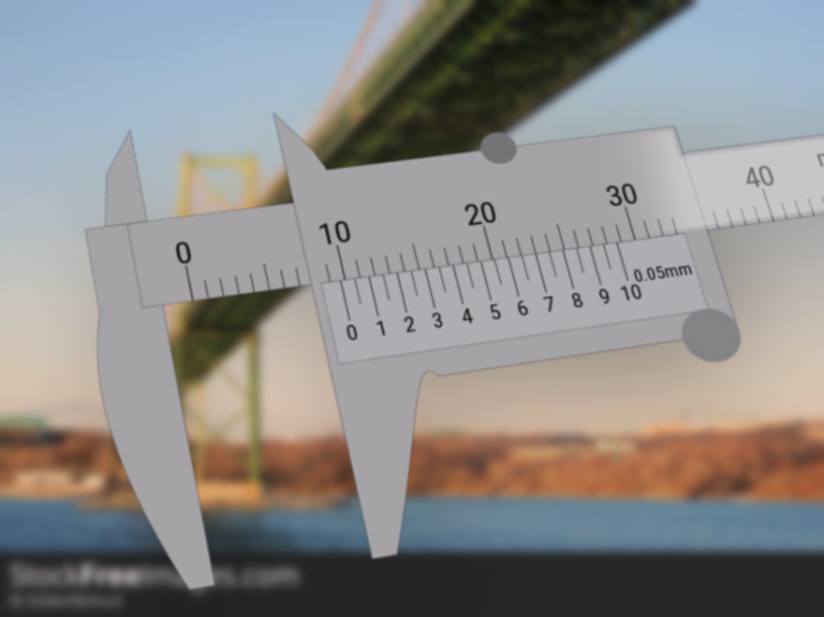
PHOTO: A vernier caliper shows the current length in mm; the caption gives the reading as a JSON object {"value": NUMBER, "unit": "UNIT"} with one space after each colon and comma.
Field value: {"value": 9.7, "unit": "mm"}
